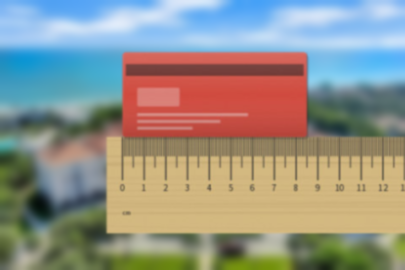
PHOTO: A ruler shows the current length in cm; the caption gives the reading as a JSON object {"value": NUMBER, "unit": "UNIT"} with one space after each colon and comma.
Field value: {"value": 8.5, "unit": "cm"}
